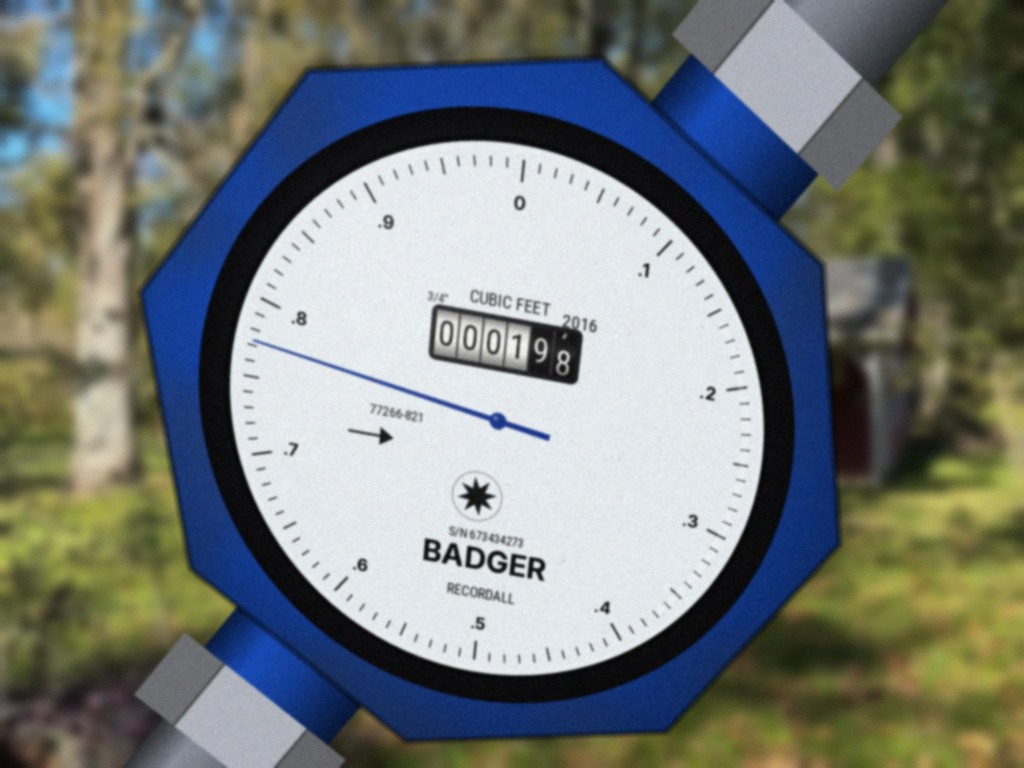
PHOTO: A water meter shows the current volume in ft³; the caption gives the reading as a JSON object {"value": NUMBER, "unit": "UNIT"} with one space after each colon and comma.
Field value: {"value": 197.77, "unit": "ft³"}
